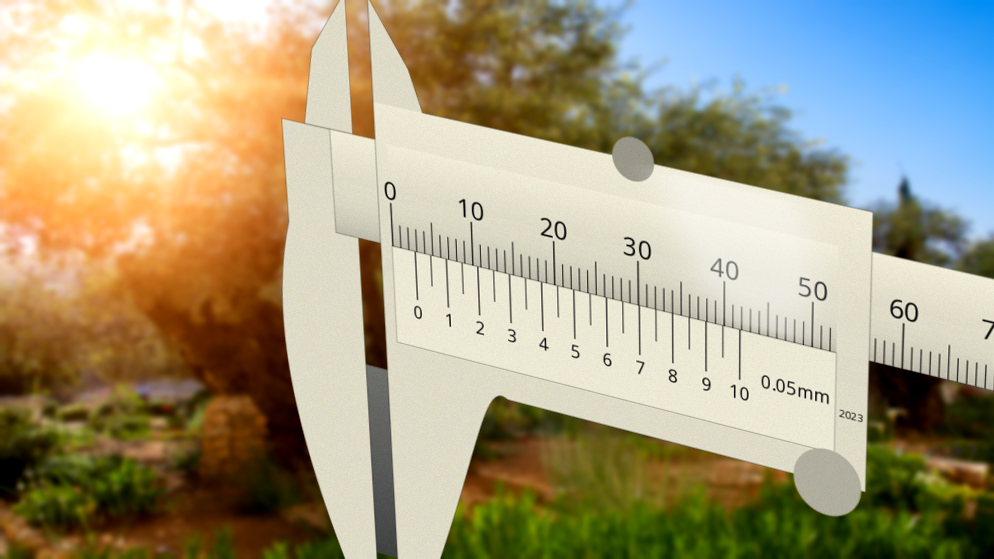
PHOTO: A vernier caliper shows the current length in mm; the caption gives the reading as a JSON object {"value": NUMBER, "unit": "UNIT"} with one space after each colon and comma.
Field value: {"value": 2.8, "unit": "mm"}
